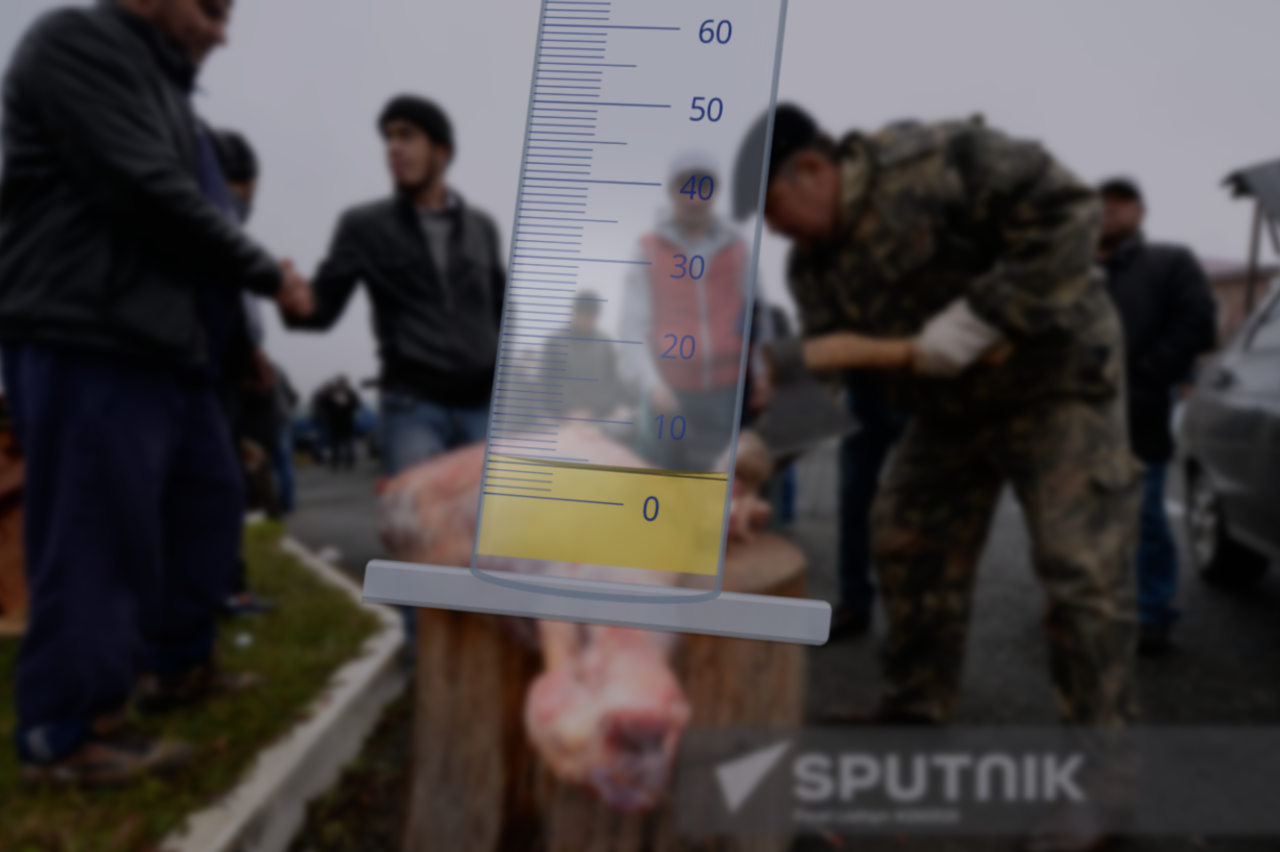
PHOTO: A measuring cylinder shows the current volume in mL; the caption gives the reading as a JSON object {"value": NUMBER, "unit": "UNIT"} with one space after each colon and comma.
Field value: {"value": 4, "unit": "mL"}
